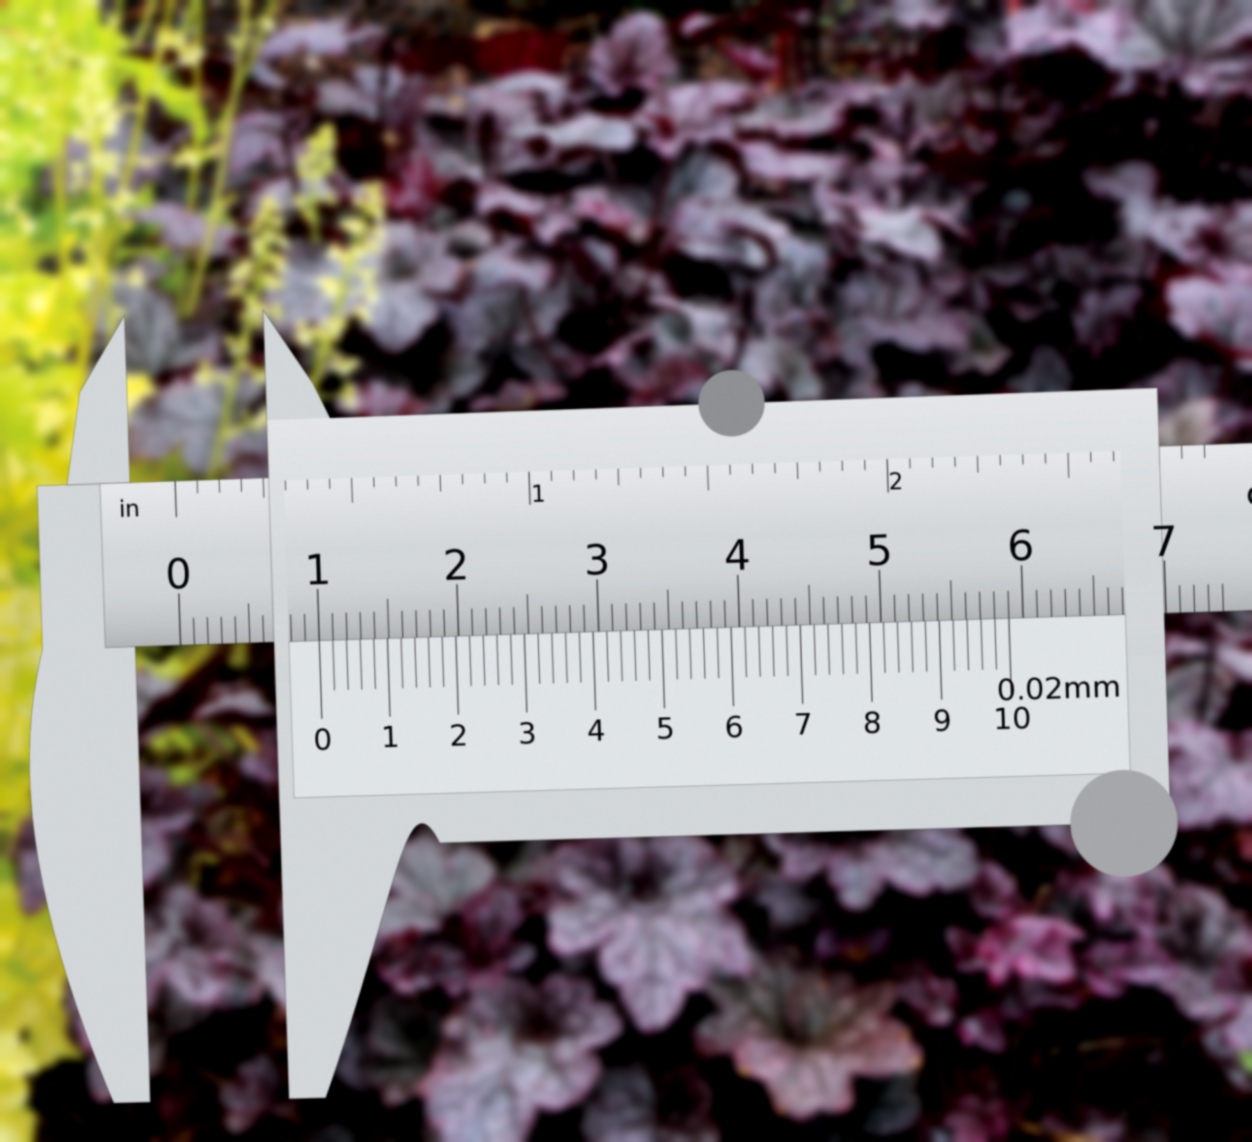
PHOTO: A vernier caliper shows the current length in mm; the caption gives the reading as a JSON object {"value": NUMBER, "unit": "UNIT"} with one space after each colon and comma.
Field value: {"value": 10.0, "unit": "mm"}
